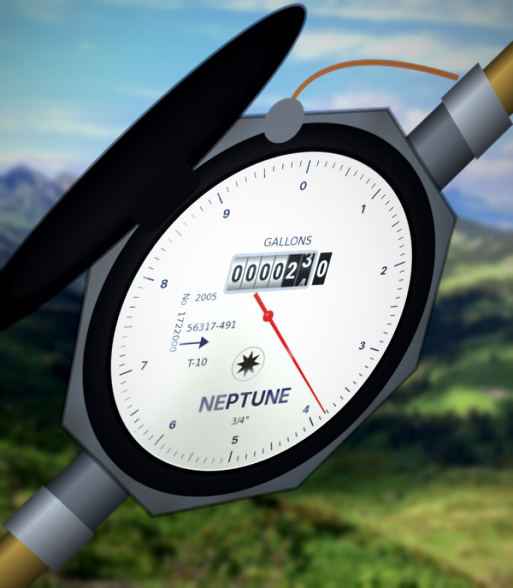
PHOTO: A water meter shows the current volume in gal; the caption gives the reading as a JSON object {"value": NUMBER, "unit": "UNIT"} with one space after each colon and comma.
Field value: {"value": 233.8, "unit": "gal"}
